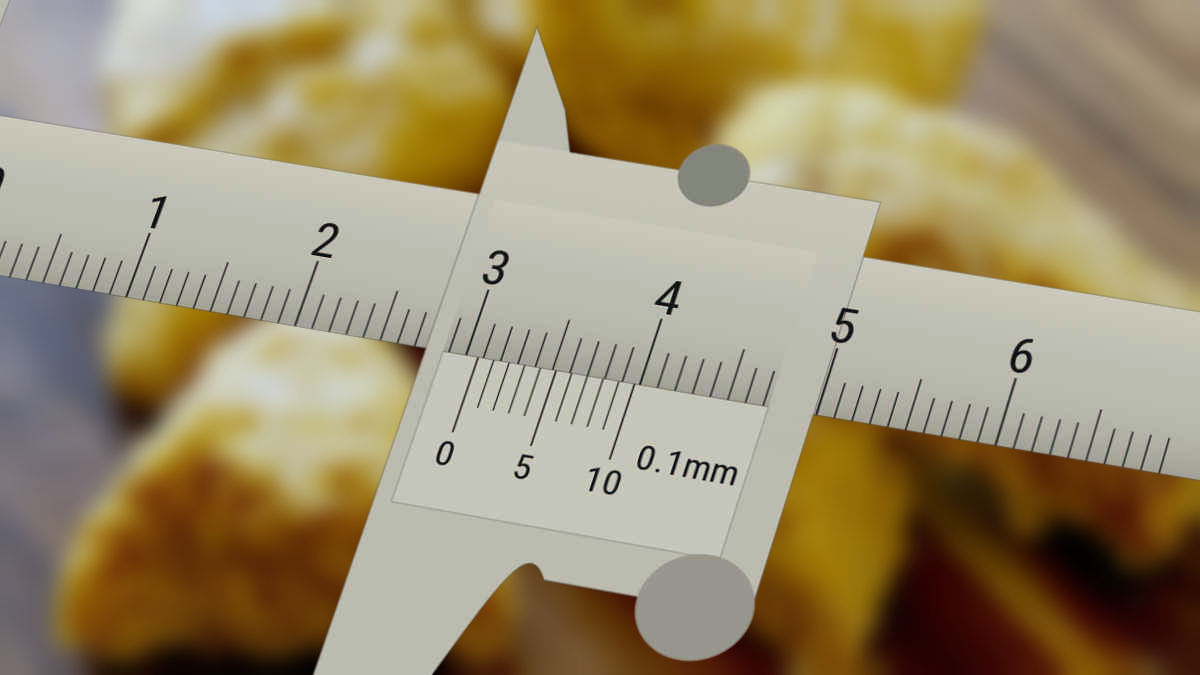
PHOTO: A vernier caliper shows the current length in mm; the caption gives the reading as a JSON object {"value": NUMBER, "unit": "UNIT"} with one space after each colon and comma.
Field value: {"value": 30.7, "unit": "mm"}
